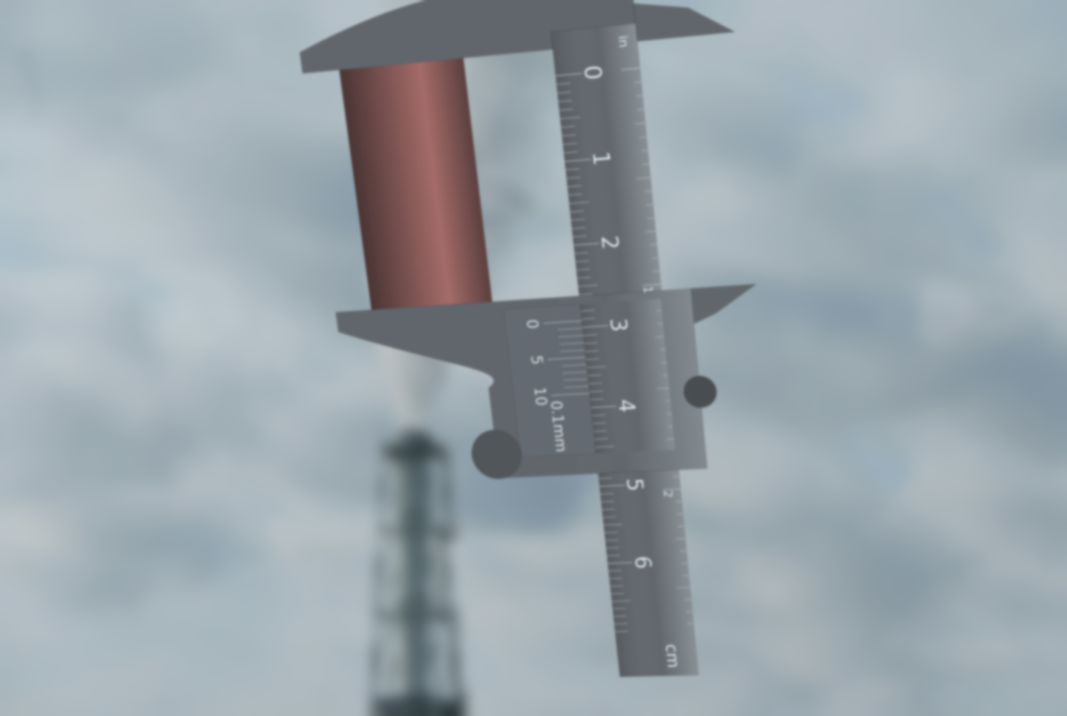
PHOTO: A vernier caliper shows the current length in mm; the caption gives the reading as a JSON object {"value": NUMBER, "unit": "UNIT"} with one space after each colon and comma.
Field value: {"value": 29.2, "unit": "mm"}
